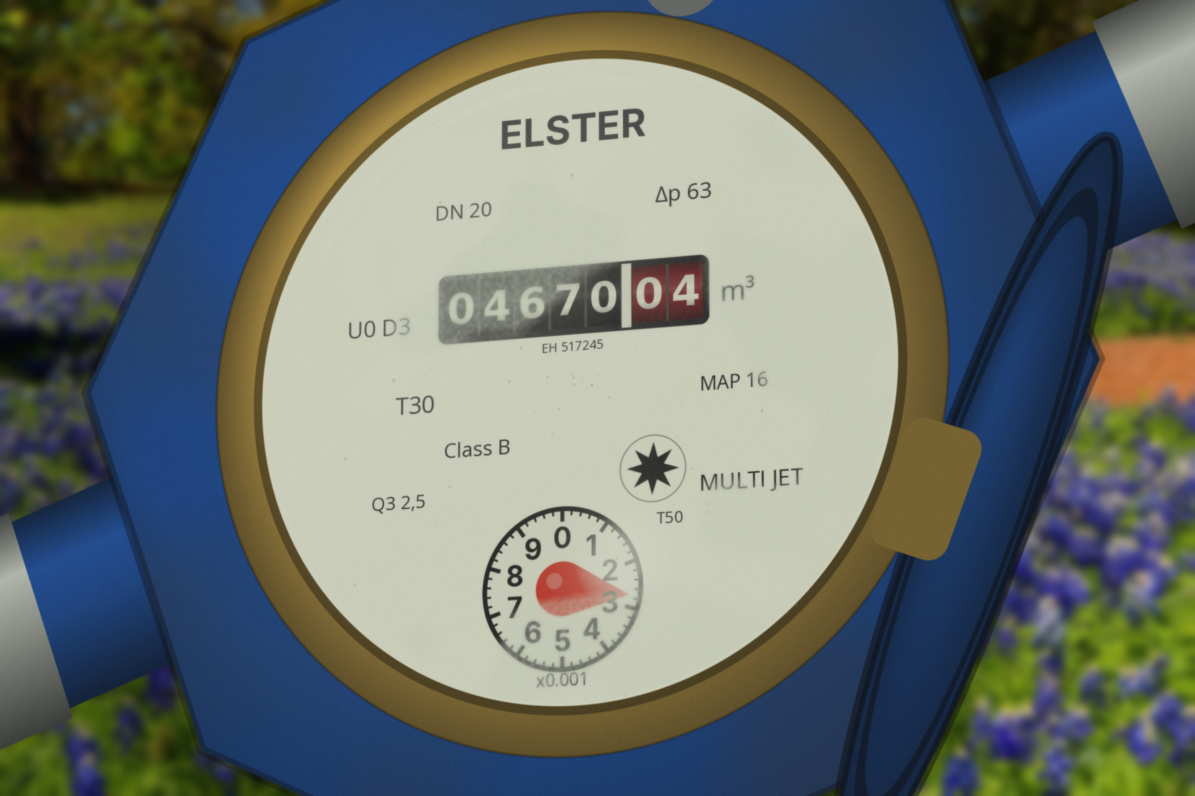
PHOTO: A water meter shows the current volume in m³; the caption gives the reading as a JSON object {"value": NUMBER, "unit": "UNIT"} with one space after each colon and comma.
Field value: {"value": 4670.042, "unit": "m³"}
